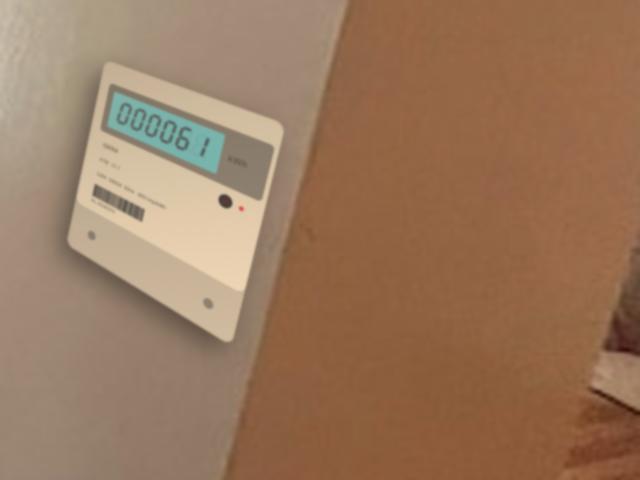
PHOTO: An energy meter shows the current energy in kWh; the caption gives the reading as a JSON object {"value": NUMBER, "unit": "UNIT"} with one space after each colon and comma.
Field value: {"value": 61, "unit": "kWh"}
